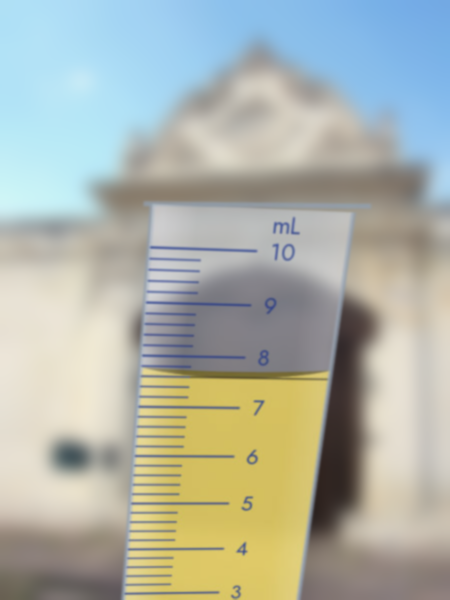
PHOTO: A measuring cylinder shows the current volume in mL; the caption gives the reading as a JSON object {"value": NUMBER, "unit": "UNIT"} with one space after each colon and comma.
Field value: {"value": 7.6, "unit": "mL"}
